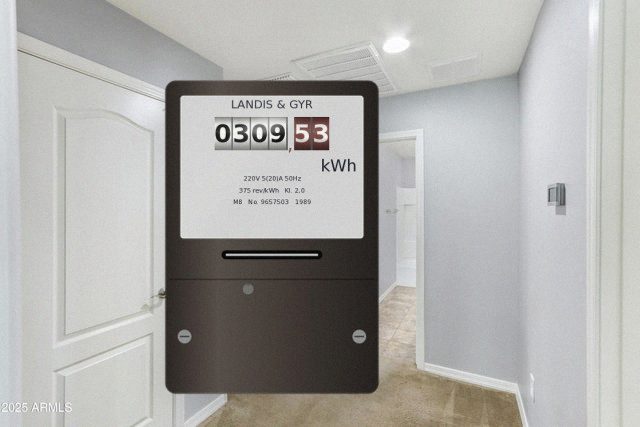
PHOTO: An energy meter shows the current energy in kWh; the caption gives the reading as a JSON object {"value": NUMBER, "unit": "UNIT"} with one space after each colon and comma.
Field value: {"value": 309.53, "unit": "kWh"}
